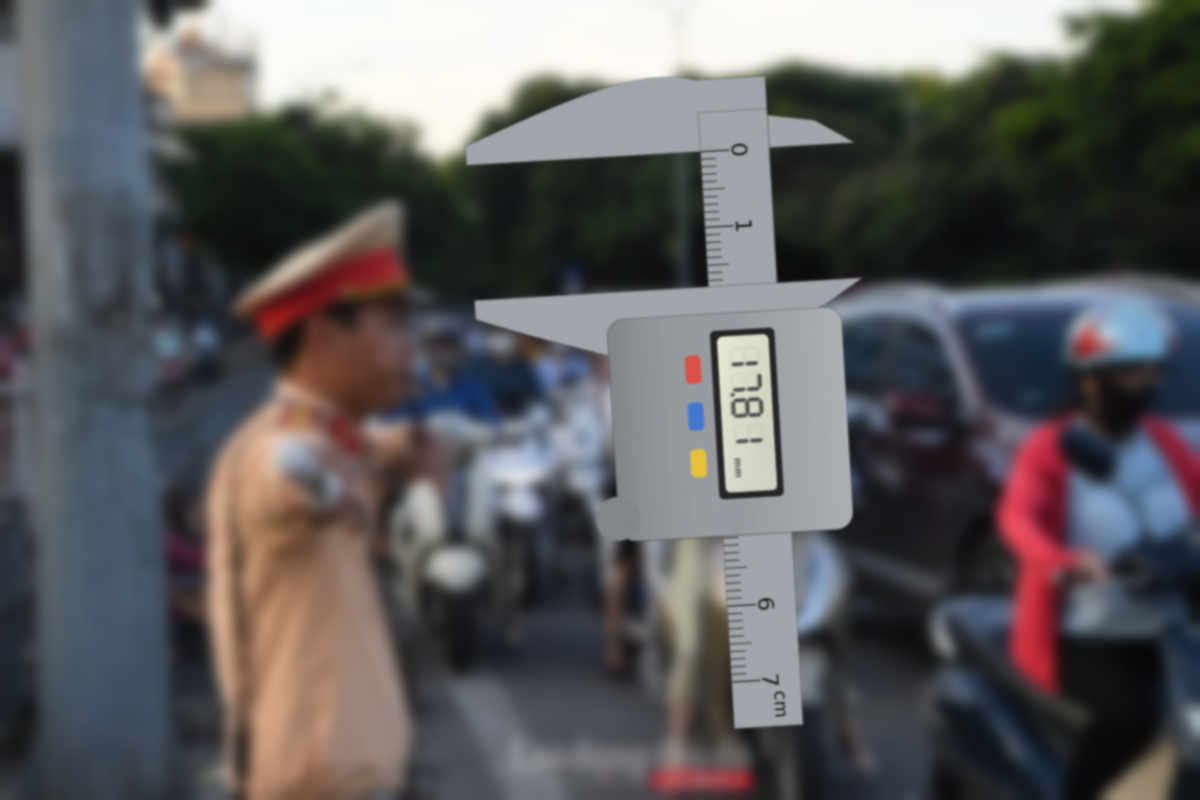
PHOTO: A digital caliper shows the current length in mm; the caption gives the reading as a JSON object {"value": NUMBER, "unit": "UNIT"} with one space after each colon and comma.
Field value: {"value": 17.81, "unit": "mm"}
